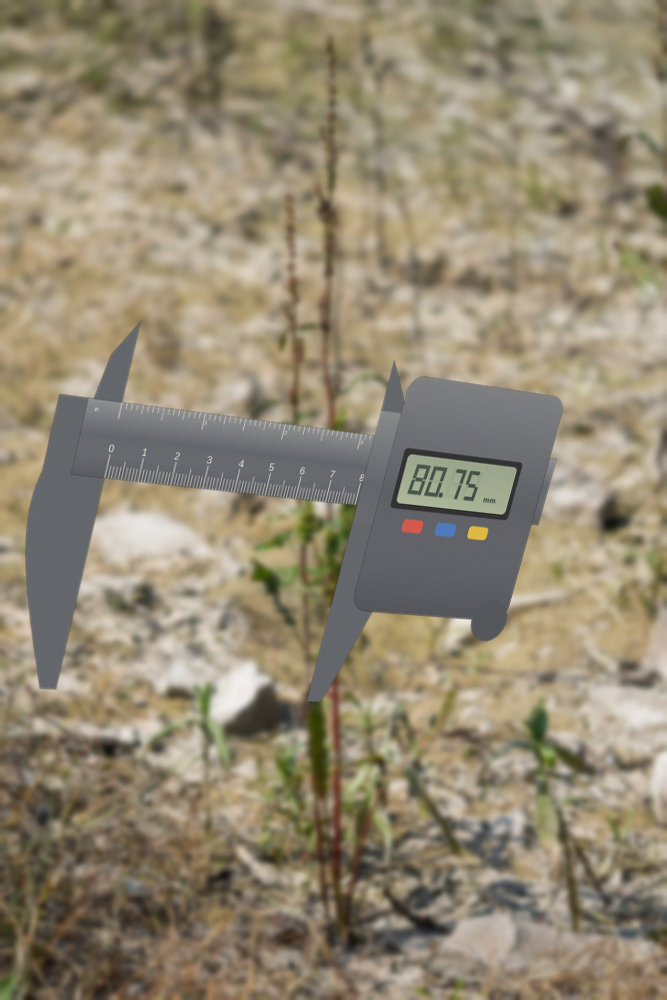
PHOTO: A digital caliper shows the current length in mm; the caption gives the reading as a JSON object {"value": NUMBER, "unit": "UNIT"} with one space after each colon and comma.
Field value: {"value": 80.75, "unit": "mm"}
